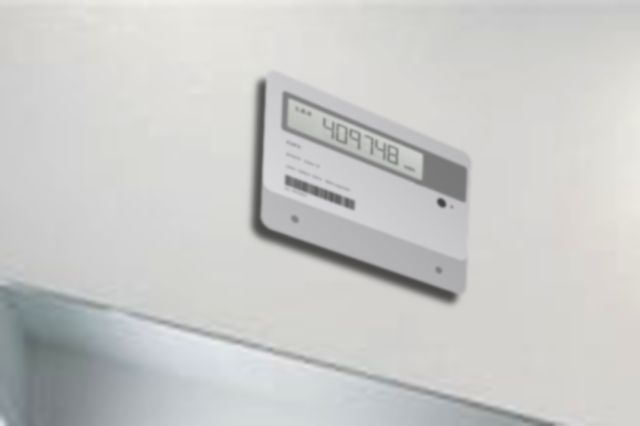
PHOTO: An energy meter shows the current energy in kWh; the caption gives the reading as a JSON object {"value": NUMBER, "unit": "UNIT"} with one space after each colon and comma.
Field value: {"value": 409748, "unit": "kWh"}
